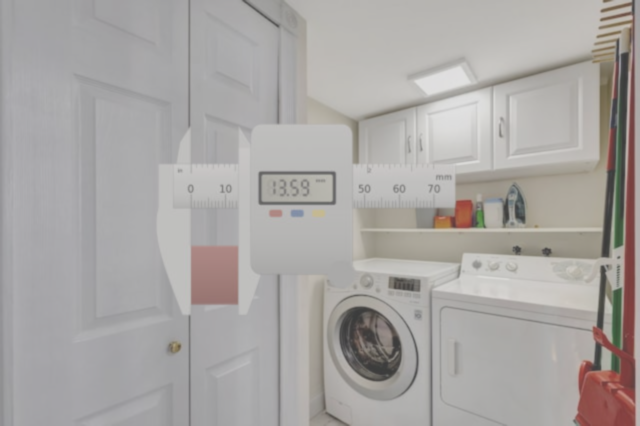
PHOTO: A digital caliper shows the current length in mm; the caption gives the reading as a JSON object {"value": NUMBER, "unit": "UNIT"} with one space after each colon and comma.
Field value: {"value": 13.59, "unit": "mm"}
